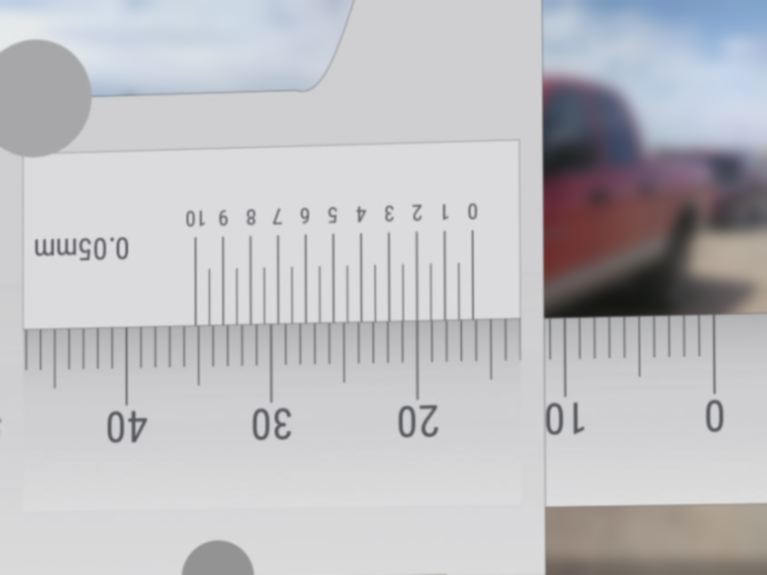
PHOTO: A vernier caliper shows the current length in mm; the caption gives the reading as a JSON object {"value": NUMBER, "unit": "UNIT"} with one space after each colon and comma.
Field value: {"value": 16.2, "unit": "mm"}
